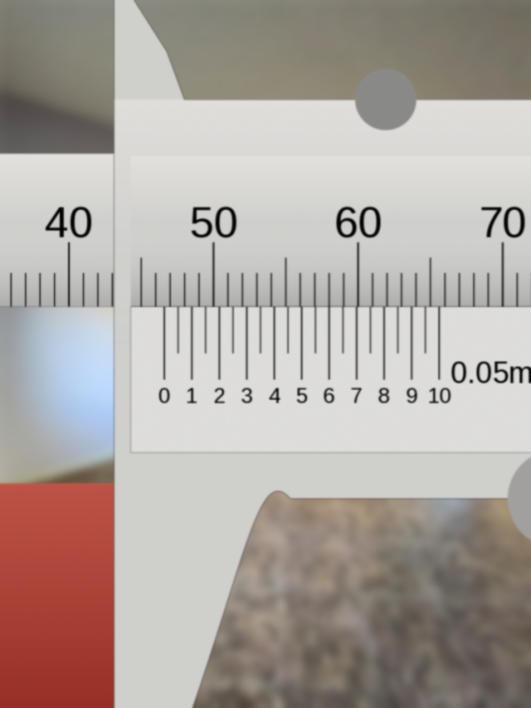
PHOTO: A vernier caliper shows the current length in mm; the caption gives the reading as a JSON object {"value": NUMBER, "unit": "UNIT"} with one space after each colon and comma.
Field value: {"value": 46.6, "unit": "mm"}
